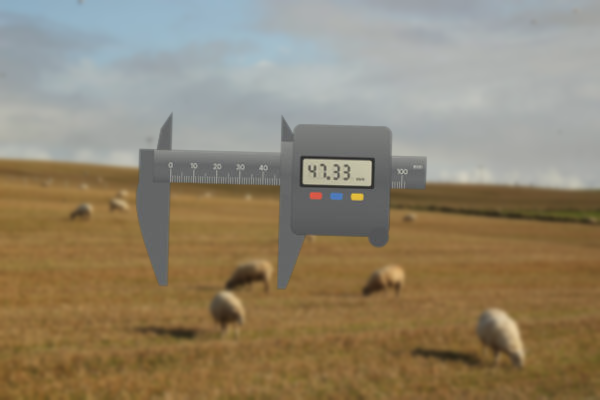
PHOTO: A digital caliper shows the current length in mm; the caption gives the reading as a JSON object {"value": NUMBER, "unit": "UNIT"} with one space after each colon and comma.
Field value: {"value": 47.33, "unit": "mm"}
